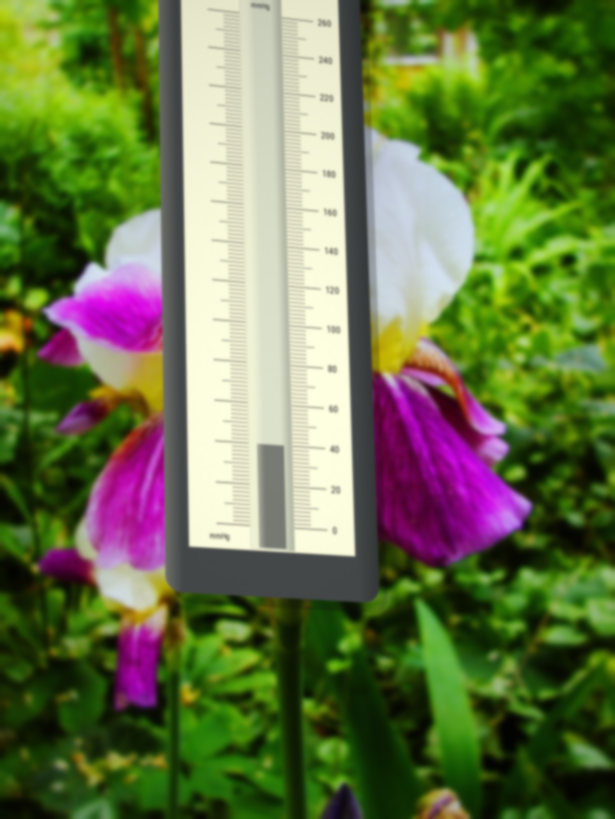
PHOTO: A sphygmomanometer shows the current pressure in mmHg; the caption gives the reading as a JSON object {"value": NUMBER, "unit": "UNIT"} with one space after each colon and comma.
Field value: {"value": 40, "unit": "mmHg"}
